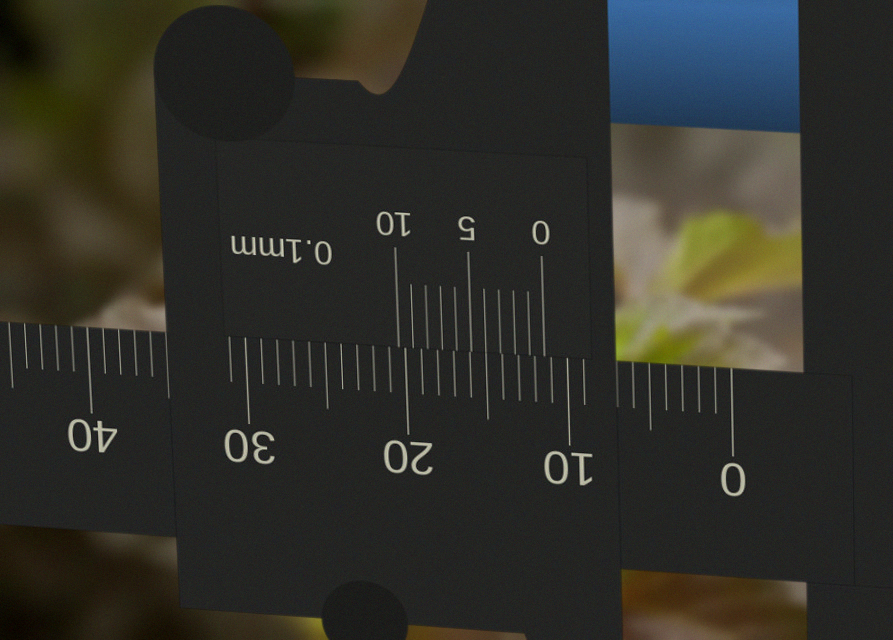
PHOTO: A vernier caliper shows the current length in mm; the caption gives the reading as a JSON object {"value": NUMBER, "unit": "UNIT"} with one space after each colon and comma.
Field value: {"value": 11.4, "unit": "mm"}
